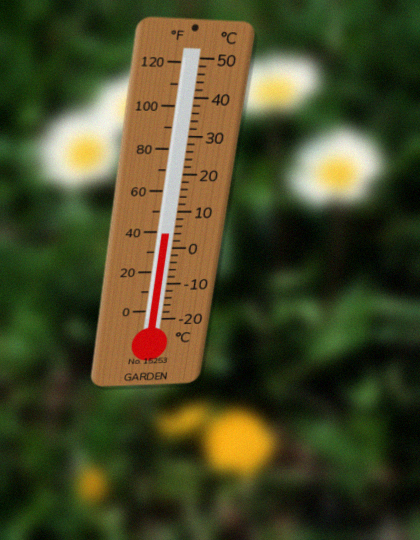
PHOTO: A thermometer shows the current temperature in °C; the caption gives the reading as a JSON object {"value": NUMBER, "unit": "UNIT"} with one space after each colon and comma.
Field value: {"value": 4, "unit": "°C"}
